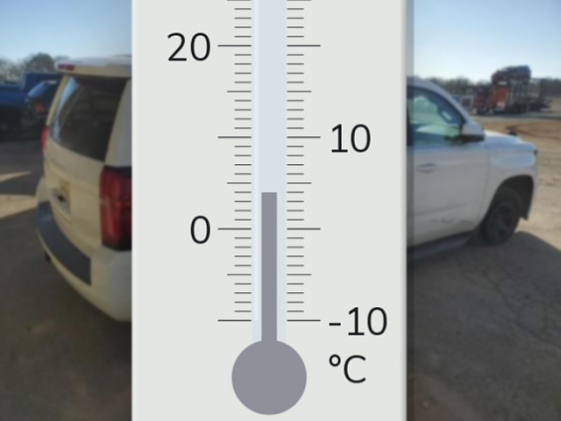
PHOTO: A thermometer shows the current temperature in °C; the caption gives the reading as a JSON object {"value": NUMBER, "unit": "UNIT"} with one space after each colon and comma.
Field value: {"value": 4, "unit": "°C"}
